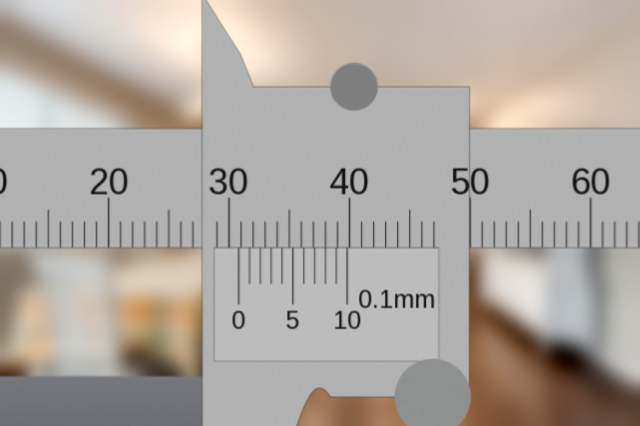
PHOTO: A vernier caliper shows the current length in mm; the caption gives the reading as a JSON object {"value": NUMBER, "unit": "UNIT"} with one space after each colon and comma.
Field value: {"value": 30.8, "unit": "mm"}
